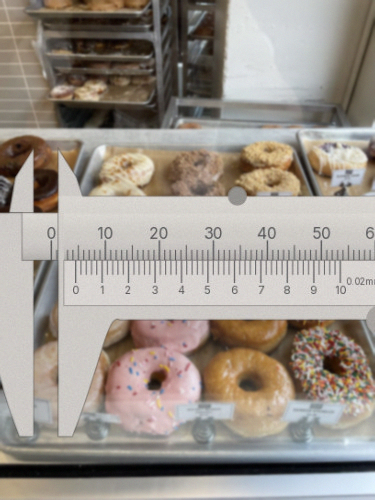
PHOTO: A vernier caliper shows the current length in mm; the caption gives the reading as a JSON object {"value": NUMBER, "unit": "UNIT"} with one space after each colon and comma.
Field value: {"value": 4.5, "unit": "mm"}
